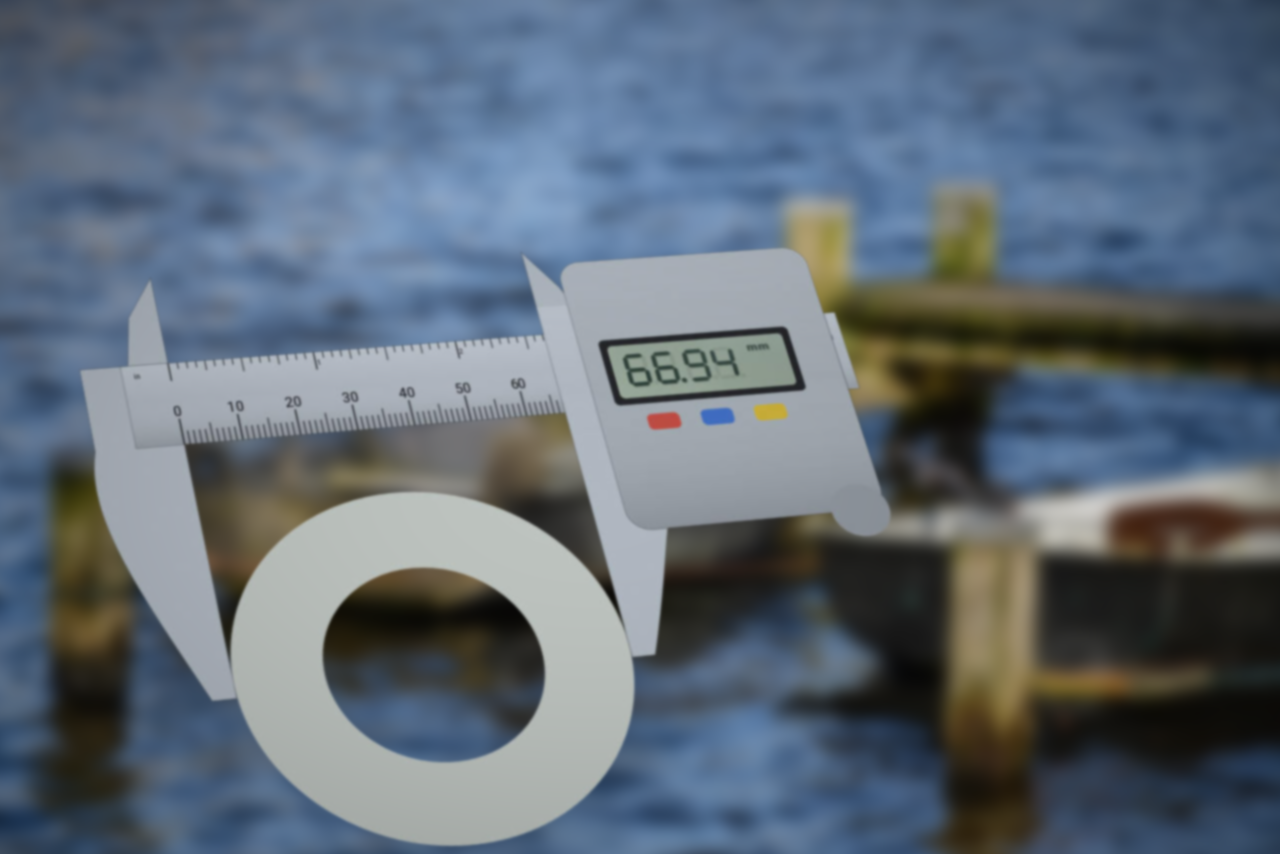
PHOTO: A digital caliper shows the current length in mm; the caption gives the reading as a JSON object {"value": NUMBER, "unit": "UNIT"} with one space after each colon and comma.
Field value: {"value": 66.94, "unit": "mm"}
